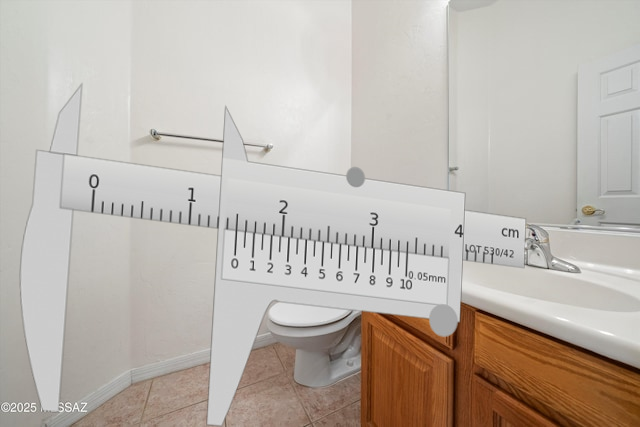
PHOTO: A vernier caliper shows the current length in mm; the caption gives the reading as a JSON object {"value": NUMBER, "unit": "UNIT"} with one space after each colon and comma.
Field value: {"value": 15.0, "unit": "mm"}
